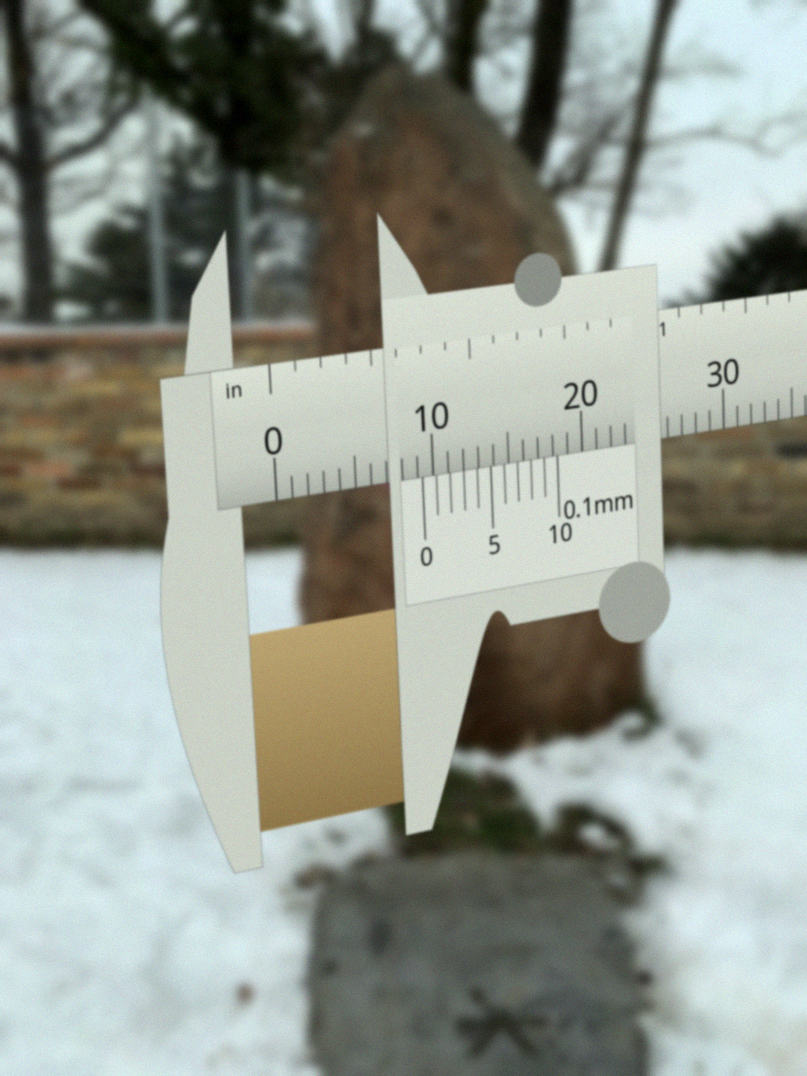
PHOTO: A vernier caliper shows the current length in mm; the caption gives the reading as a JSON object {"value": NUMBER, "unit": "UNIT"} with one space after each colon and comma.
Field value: {"value": 9.3, "unit": "mm"}
